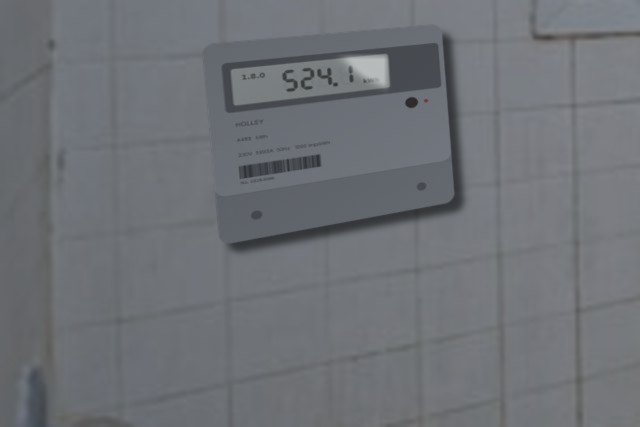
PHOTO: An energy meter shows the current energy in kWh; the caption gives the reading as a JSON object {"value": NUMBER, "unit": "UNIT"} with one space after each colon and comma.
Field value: {"value": 524.1, "unit": "kWh"}
